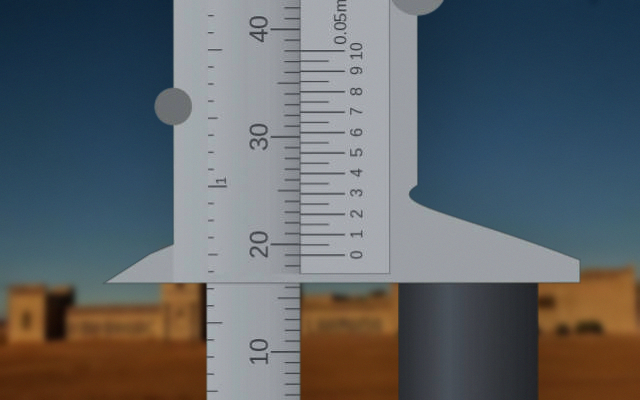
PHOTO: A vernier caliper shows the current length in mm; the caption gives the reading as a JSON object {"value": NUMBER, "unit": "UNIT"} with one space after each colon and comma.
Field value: {"value": 19.0, "unit": "mm"}
